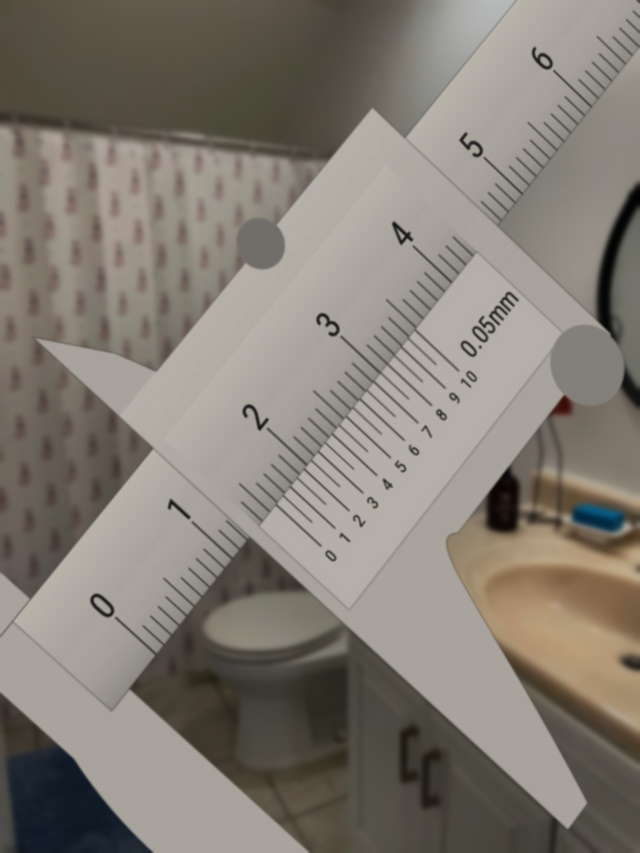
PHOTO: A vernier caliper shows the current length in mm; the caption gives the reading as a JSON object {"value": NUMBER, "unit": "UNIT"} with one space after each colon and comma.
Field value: {"value": 15.8, "unit": "mm"}
